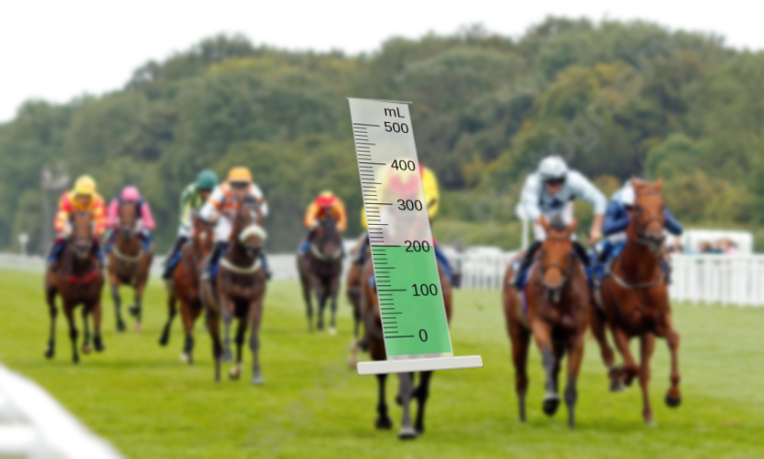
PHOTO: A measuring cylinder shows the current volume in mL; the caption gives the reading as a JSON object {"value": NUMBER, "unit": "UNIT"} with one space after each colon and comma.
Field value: {"value": 200, "unit": "mL"}
